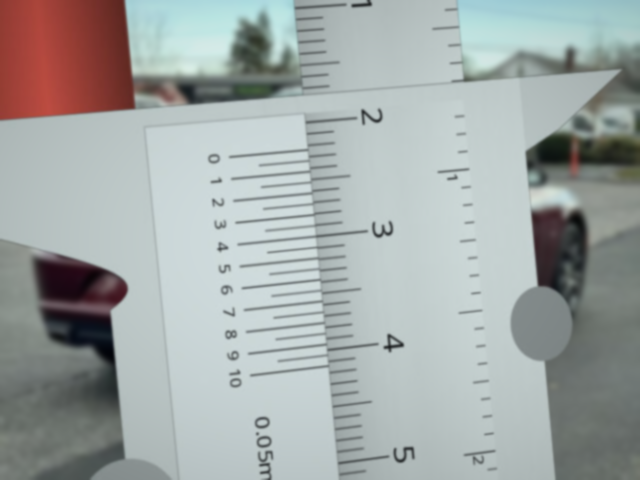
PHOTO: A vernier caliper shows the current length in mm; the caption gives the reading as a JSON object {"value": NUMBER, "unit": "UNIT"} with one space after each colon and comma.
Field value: {"value": 22.4, "unit": "mm"}
